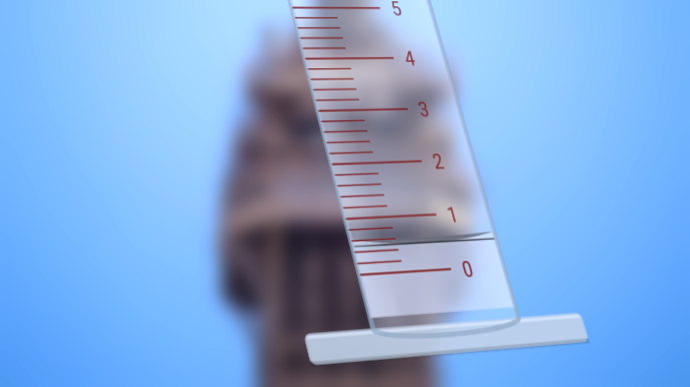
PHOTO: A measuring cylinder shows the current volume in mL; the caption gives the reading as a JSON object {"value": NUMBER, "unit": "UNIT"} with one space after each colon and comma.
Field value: {"value": 0.5, "unit": "mL"}
